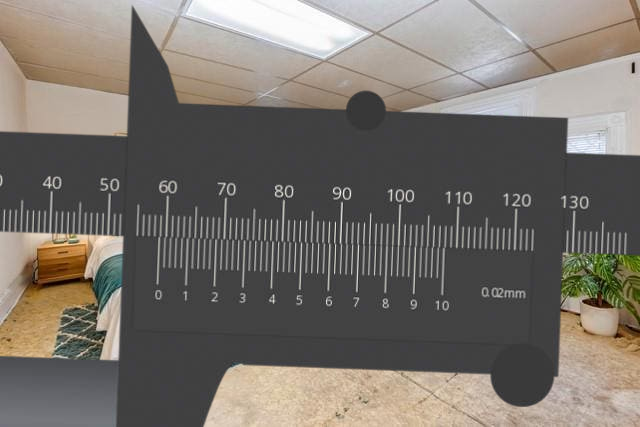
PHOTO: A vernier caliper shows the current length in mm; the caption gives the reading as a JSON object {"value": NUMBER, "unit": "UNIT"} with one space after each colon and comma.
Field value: {"value": 58.8, "unit": "mm"}
